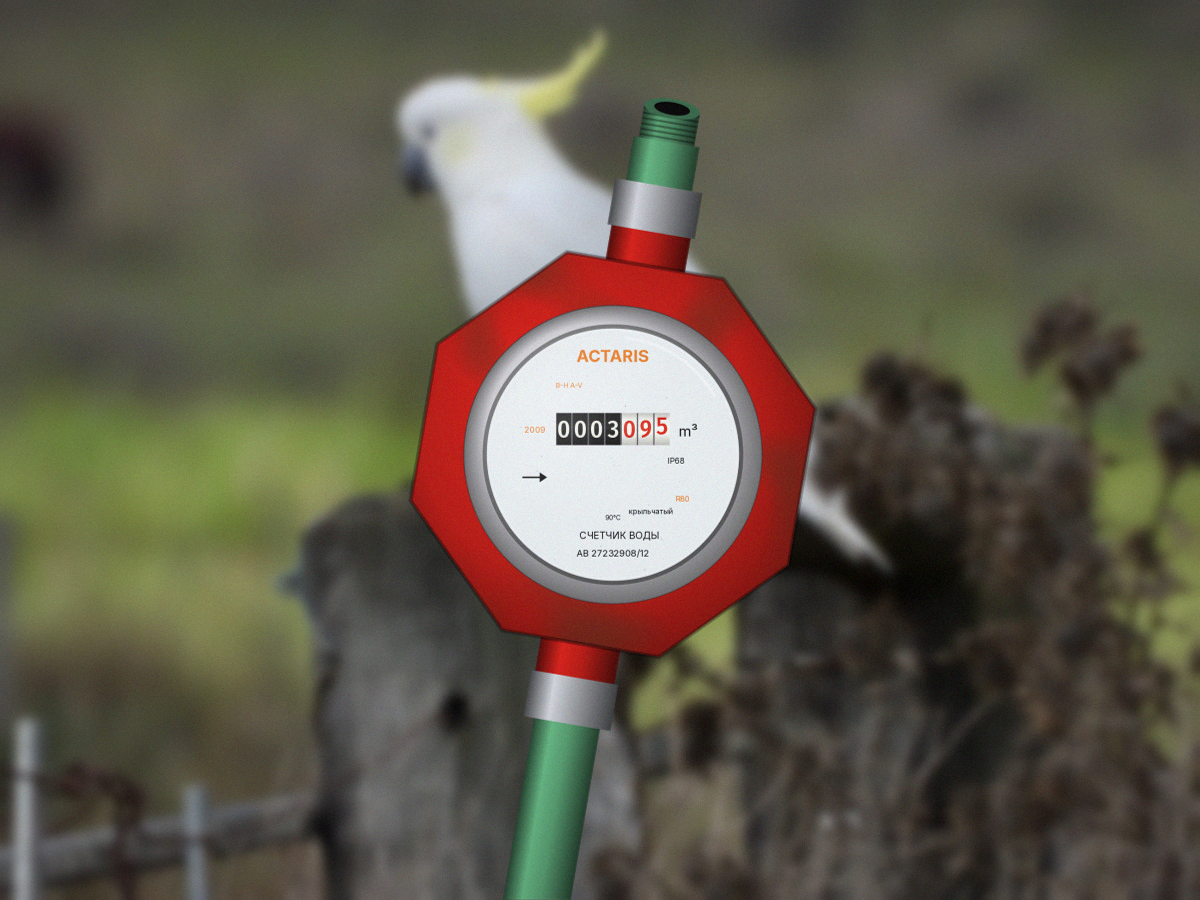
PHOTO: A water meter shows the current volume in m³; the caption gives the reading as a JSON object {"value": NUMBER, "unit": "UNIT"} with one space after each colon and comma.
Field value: {"value": 3.095, "unit": "m³"}
